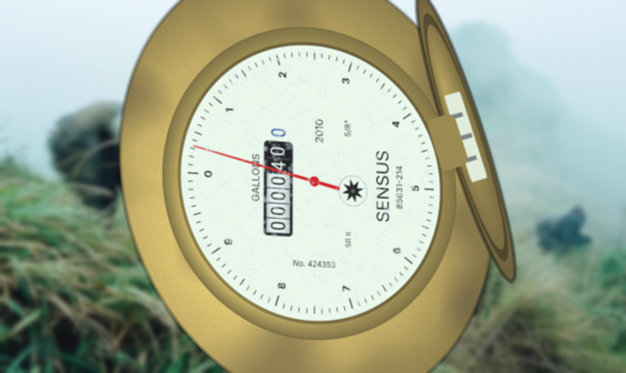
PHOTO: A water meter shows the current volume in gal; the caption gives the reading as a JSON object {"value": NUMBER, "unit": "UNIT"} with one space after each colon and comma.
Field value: {"value": 400.3, "unit": "gal"}
